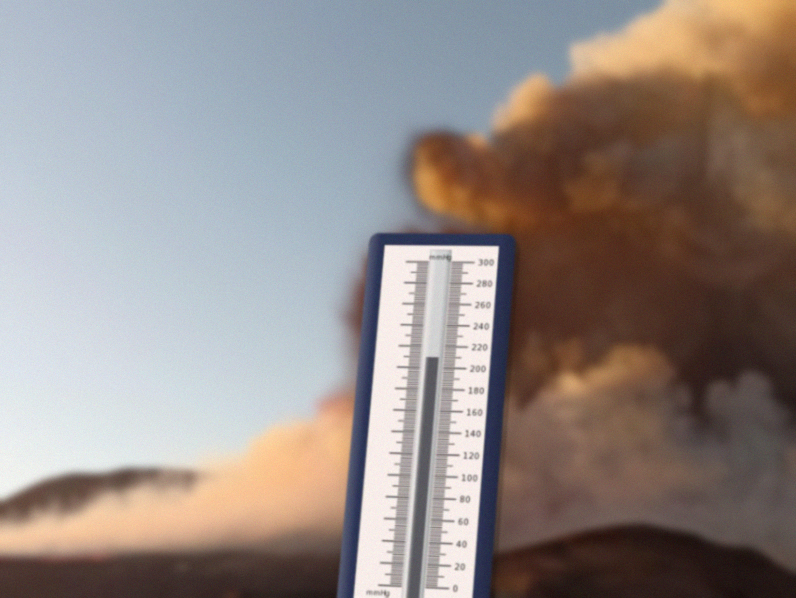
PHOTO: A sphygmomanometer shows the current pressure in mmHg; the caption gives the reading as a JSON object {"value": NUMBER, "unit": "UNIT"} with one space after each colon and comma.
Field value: {"value": 210, "unit": "mmHg"}
